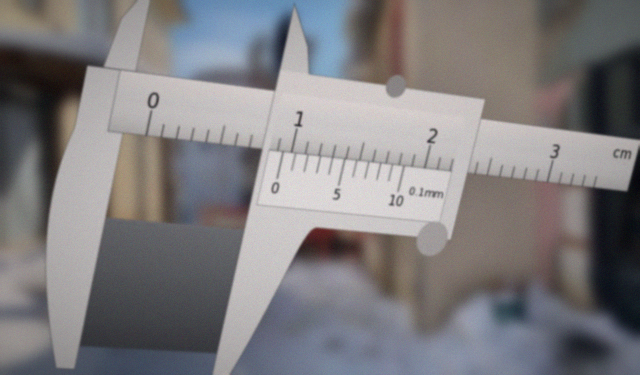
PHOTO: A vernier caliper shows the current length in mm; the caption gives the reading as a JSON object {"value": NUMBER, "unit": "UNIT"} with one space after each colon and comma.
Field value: {"value": 9.4, "unit": "mm"}
